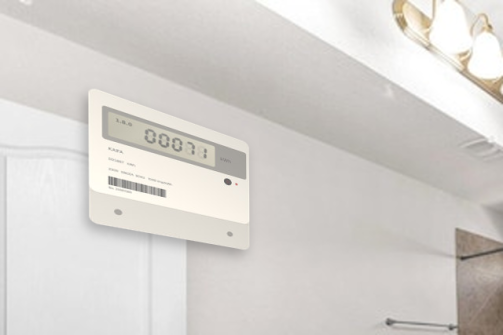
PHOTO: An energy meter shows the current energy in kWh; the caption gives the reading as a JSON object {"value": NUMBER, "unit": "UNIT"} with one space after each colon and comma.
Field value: {"value": 71, "unit": "kWh"}
